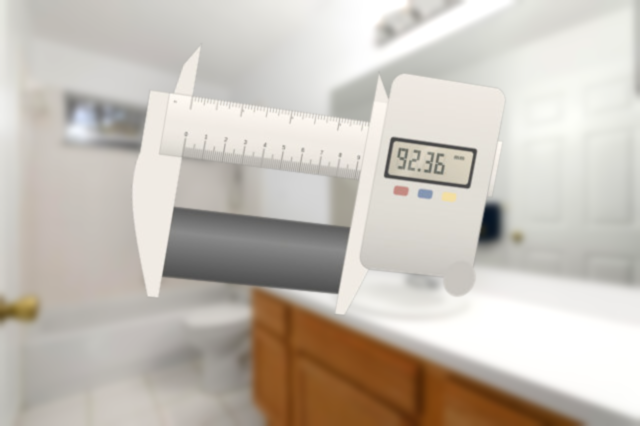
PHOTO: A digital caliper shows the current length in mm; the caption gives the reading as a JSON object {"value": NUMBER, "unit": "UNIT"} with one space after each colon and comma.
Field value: {"value": 92.36, "unit": "mm"}
